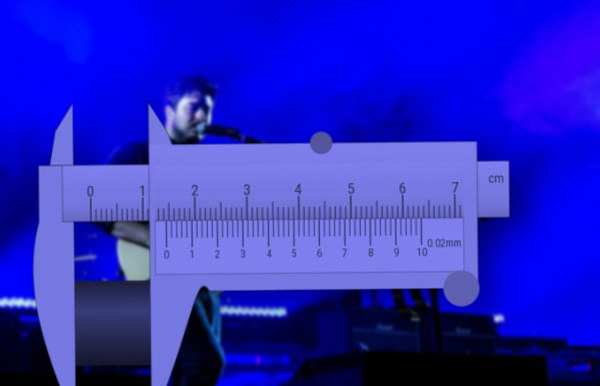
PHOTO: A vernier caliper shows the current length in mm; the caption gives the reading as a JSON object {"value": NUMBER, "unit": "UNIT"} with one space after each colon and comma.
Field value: {"value": 14.5, "unit": "mm"}
